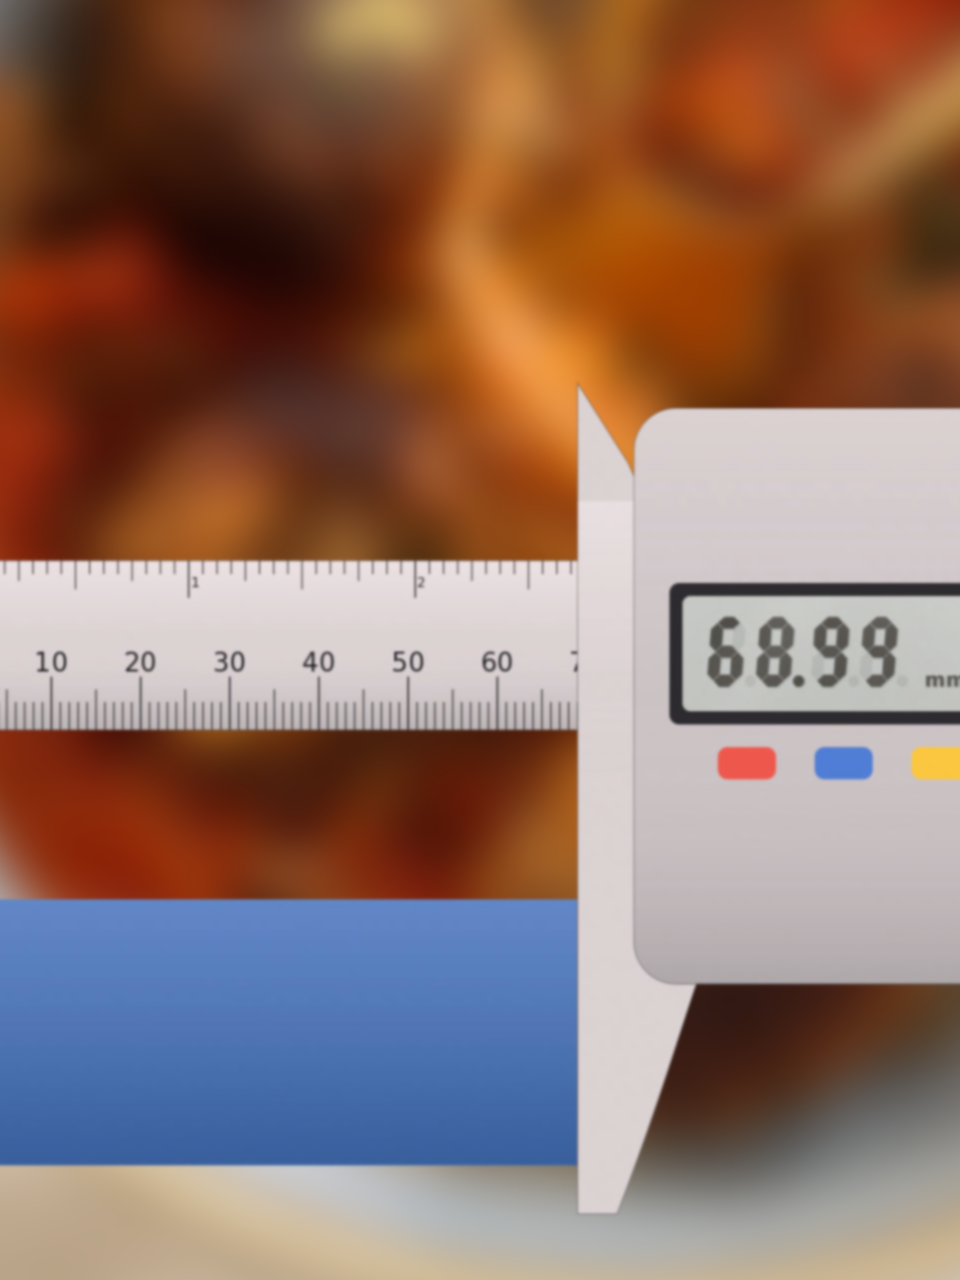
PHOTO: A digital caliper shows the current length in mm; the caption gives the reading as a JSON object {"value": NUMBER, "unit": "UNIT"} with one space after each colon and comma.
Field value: {"value": 68.99, "unit": "mm"}
